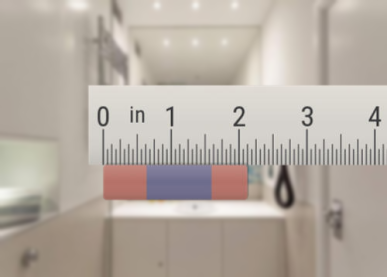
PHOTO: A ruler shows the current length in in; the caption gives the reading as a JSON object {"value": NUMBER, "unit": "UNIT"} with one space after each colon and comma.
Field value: {"value": 2.125, "unit": "in"}
